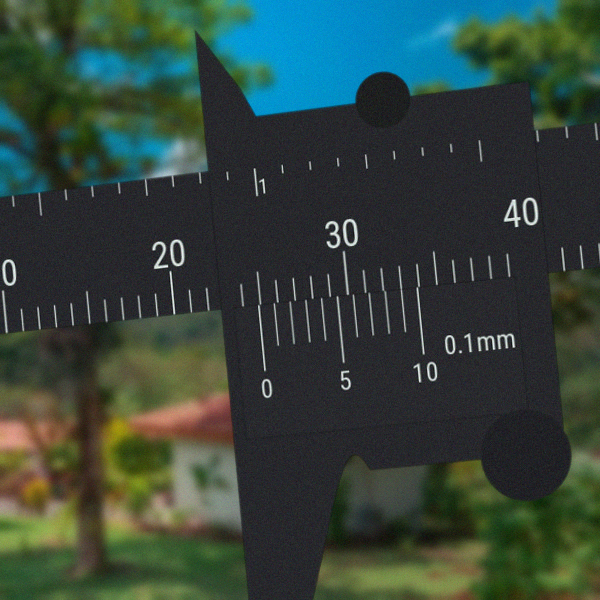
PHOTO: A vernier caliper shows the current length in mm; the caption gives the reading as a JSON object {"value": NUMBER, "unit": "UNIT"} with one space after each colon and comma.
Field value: {"value": 24.9, "unit": "mm"}
